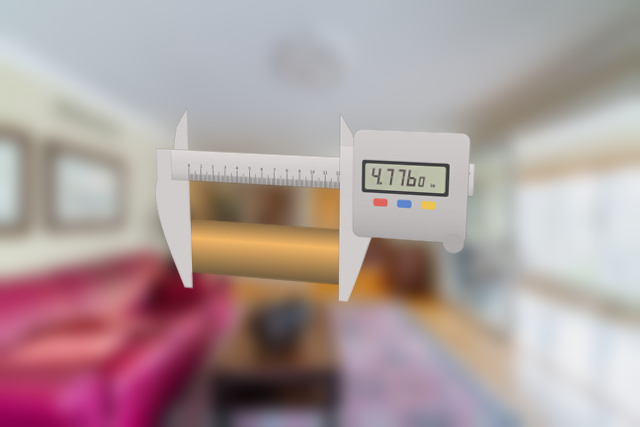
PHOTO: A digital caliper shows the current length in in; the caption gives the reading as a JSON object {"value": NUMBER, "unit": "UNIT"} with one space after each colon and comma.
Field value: {"value": 4.7760, "unit": "in"}
